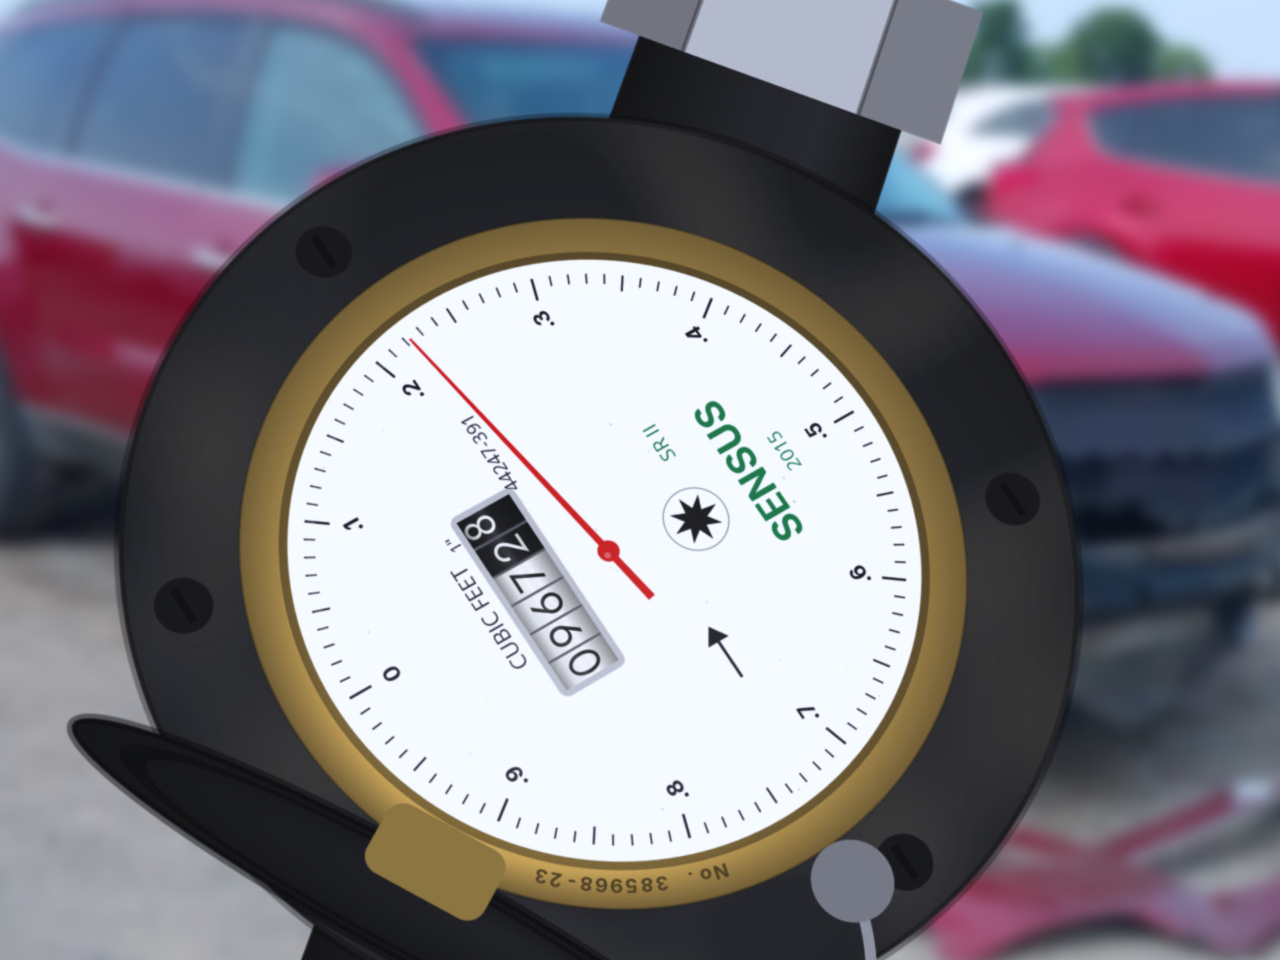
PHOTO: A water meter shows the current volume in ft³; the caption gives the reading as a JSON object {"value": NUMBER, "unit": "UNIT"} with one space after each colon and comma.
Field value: {"value": 96728.22, "unit": "ft³"}
